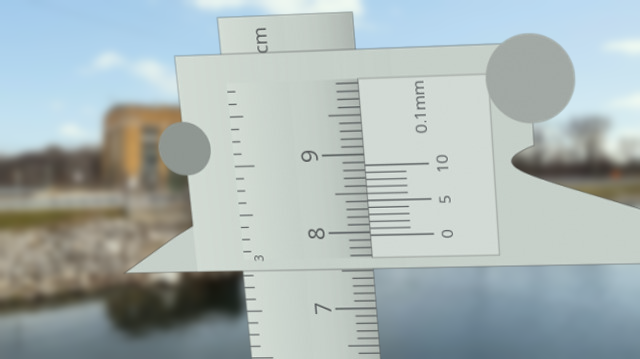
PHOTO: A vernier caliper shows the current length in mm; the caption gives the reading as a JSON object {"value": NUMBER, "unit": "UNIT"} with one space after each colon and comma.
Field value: {"value": 79.6, "unit": "mm"}
